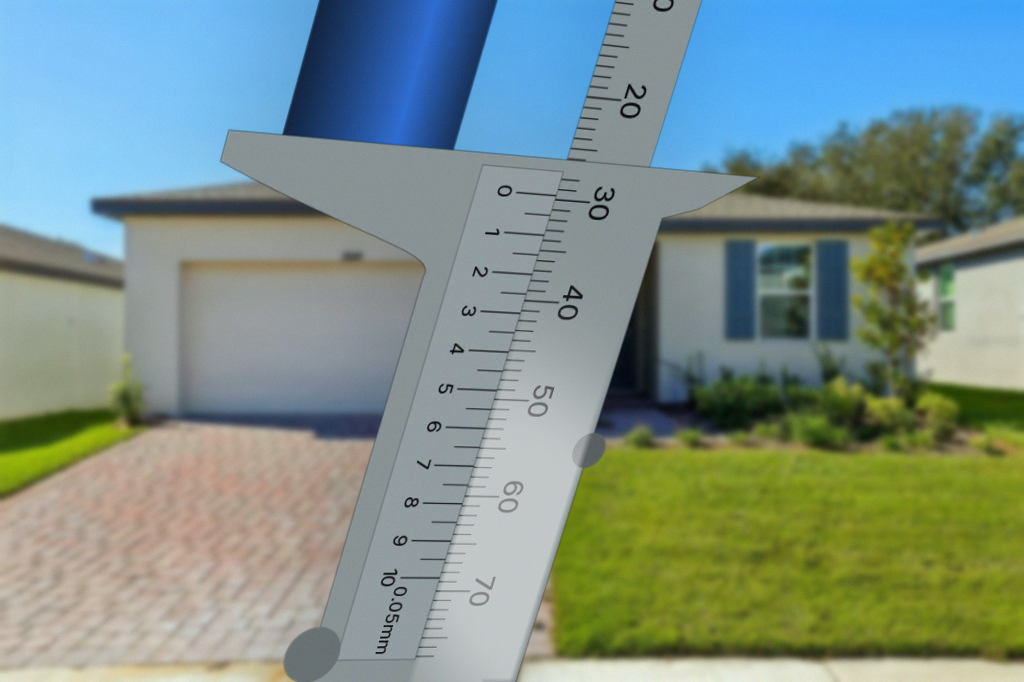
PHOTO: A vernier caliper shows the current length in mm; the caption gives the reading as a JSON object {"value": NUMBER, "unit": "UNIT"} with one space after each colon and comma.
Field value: {"value": 29.6, "unit": "mm"}
